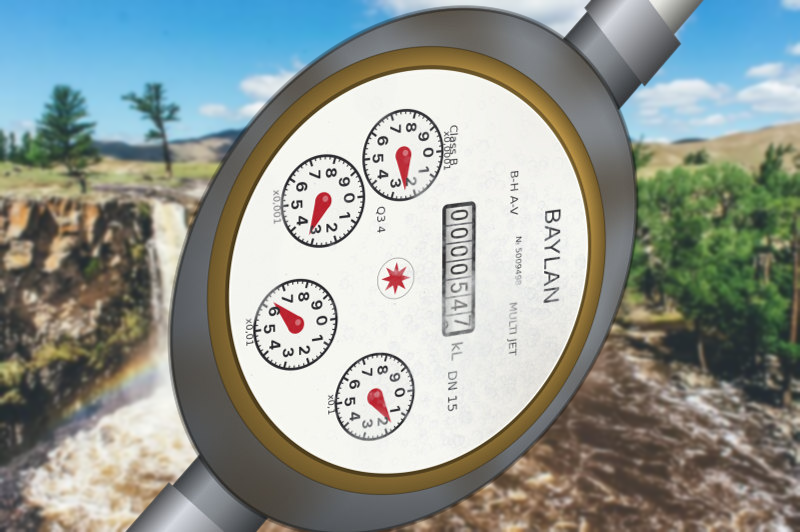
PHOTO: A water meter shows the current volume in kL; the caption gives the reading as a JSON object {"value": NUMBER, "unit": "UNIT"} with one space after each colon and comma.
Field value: {"value": 547.1632, "unit": "kL"}
